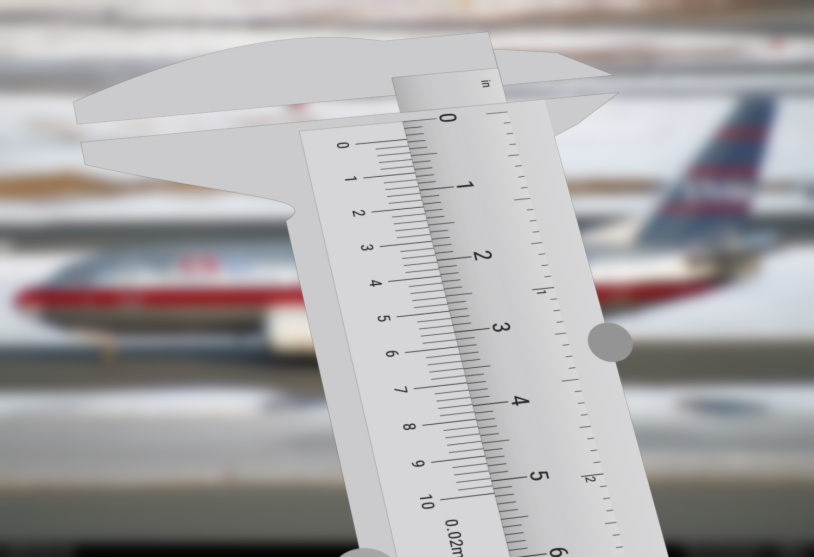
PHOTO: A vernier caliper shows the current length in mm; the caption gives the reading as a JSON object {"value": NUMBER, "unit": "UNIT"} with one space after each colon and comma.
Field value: {"value": 2.6, "unit": "mm"}
